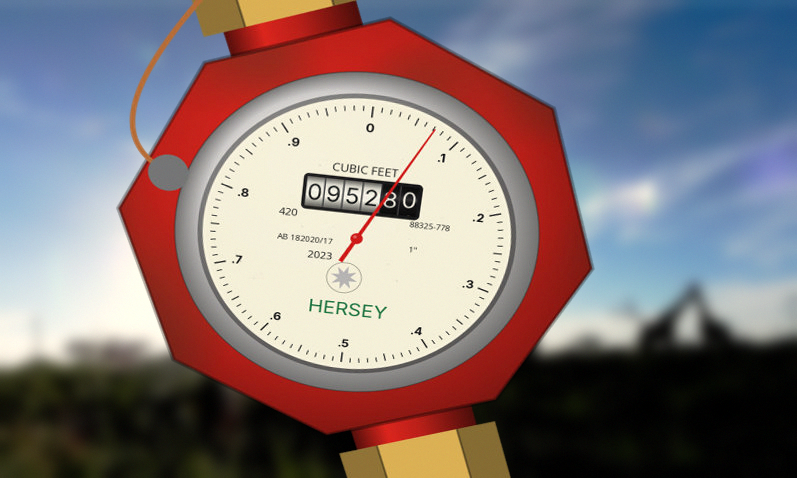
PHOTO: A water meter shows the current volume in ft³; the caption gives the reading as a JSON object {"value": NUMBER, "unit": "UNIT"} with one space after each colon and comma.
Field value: {"value": 95280.07, "unit": "ft³"}
